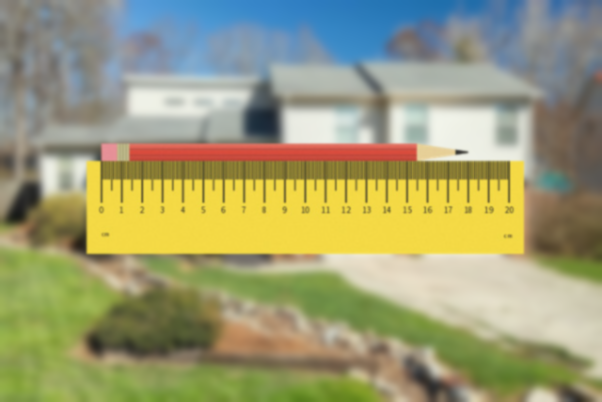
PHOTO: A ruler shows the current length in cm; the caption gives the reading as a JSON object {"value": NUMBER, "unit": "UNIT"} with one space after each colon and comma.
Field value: {"value": 18, "unit": "cm"}
